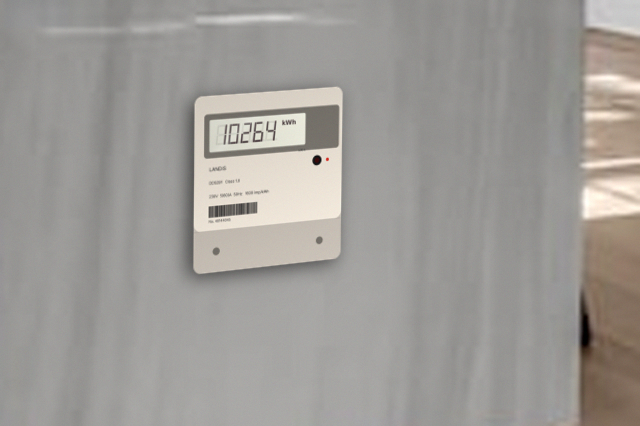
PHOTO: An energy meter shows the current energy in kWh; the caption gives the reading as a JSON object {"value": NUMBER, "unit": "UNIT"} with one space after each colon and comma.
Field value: {"value": 10264, "unit": "kWh"}
